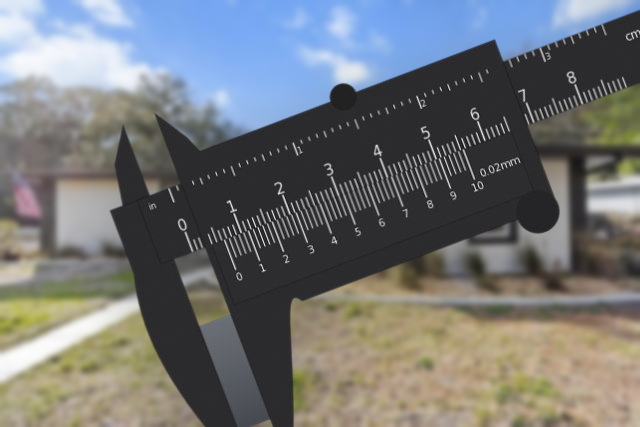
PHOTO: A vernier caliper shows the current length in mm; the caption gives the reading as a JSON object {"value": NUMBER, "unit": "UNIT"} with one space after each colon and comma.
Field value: {"value": 6.5, "unit": "mm"}
